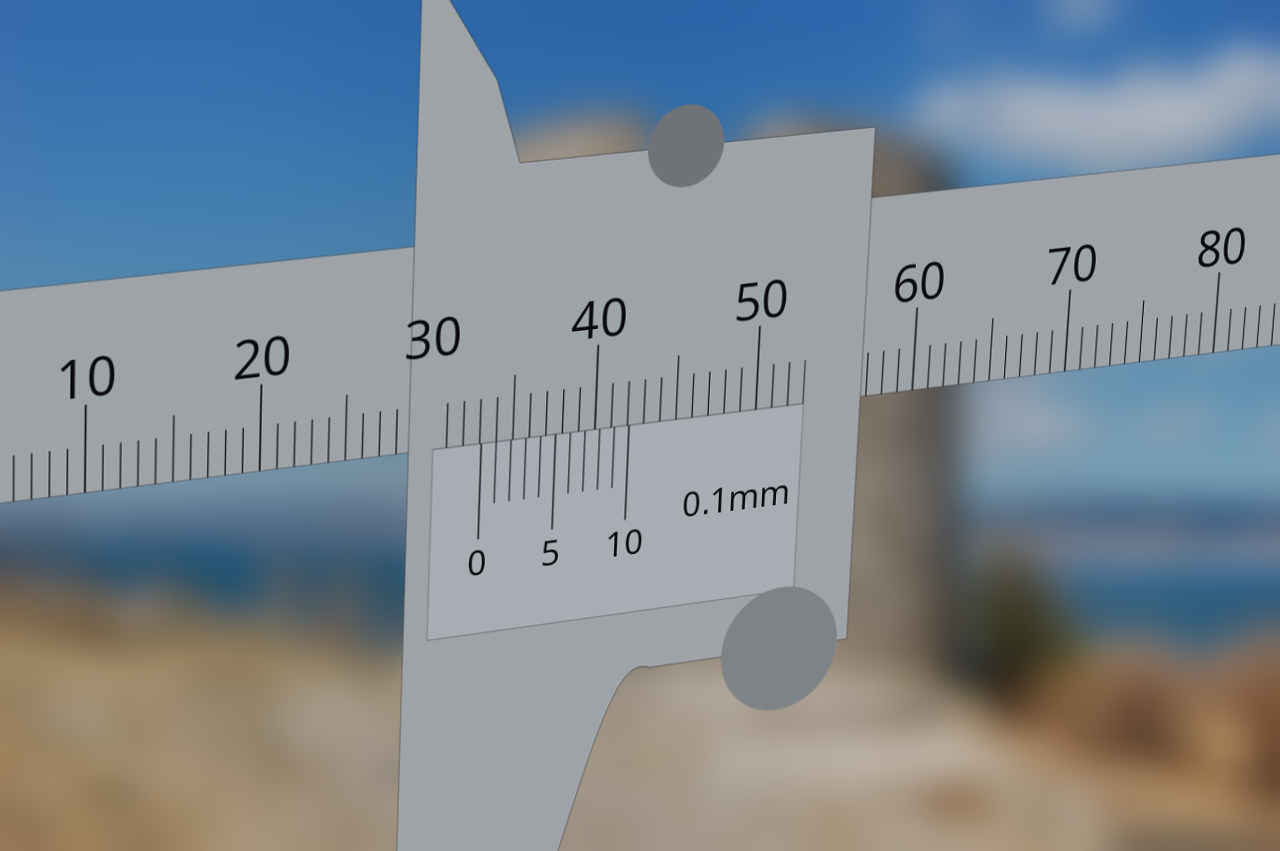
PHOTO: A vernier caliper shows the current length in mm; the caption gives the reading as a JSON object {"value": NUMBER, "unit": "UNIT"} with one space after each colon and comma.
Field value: {"value": 33.1, "unit": "mm"}
